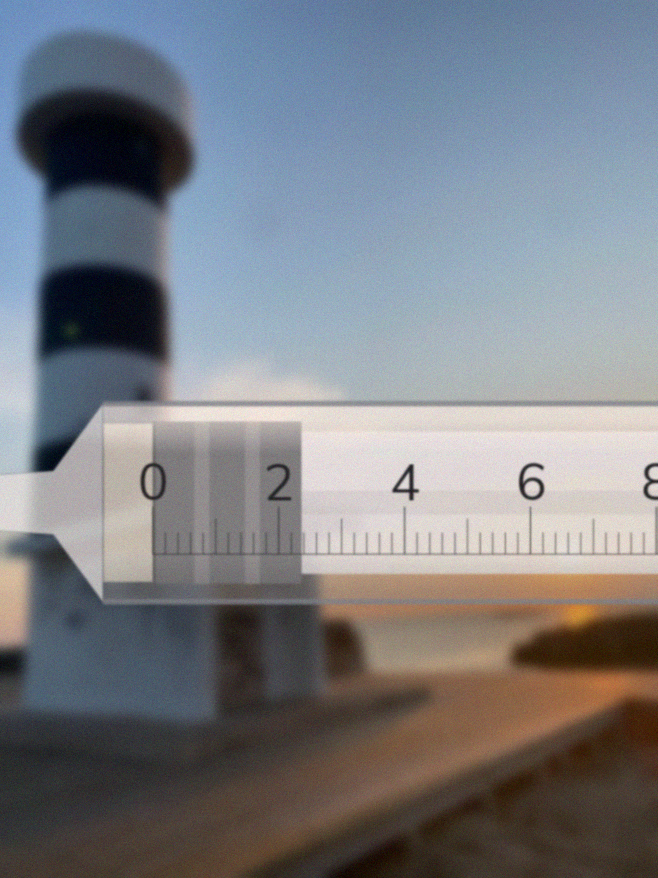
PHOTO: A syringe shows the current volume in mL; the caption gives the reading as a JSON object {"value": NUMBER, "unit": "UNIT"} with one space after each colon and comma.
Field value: {"value": 0, "unit": "mL"}
